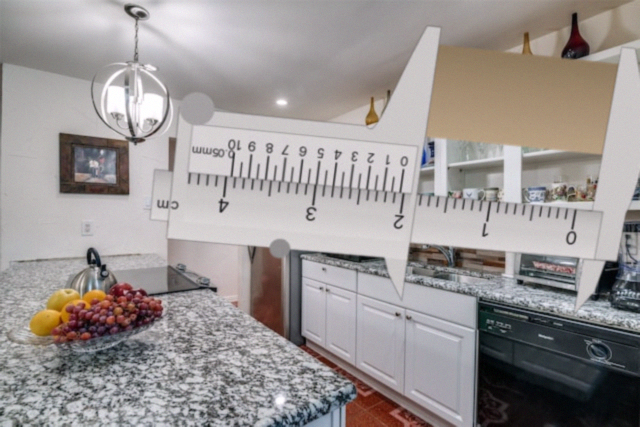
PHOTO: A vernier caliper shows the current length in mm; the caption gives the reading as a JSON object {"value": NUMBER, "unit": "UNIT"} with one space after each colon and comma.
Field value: {"value": 20.4, "unit": "mm"}
